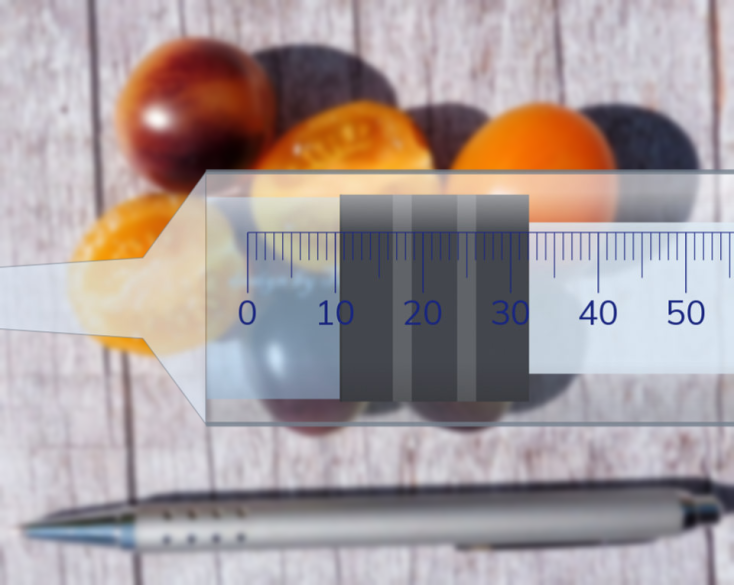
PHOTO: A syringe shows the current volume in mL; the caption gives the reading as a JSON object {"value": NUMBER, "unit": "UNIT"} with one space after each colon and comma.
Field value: {"value": 10.5, "unit": "mL"}
